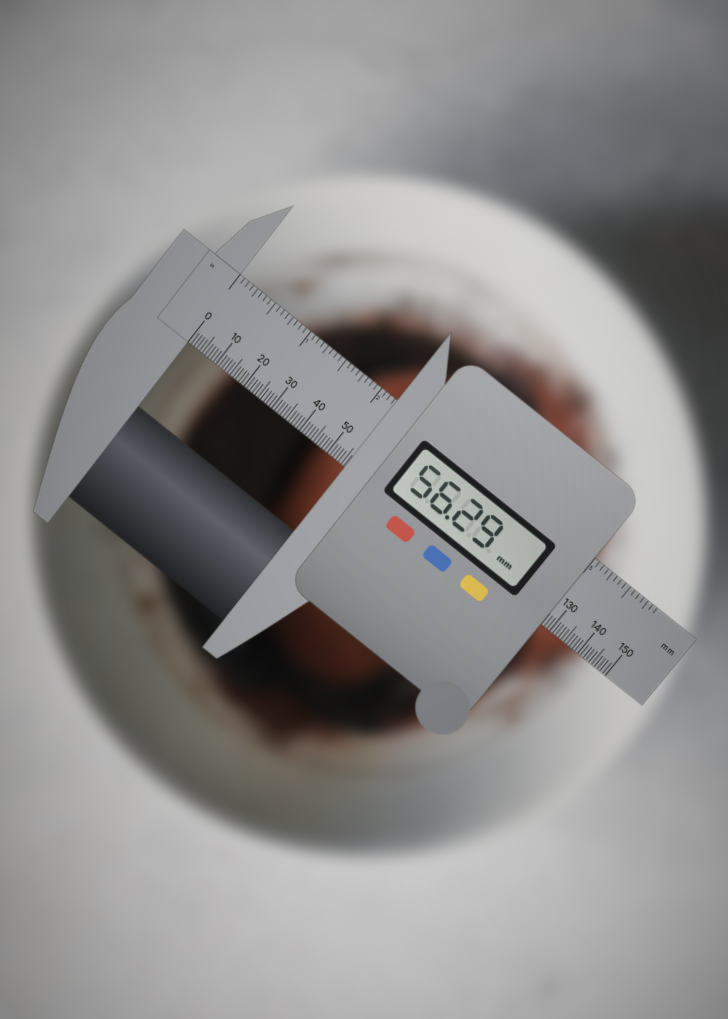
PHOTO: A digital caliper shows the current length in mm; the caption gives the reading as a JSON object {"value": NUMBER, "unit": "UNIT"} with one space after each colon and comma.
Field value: {"value": 56.29, "unit": "mm"}
